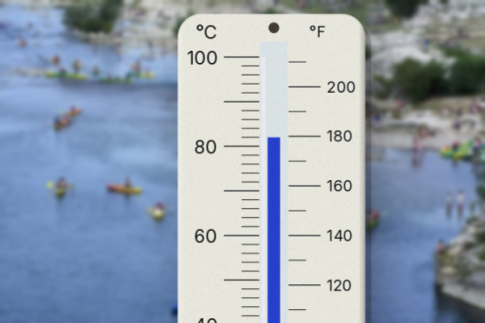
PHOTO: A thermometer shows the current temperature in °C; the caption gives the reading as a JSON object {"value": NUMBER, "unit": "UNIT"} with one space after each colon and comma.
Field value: {"value": 82, "unit": "°C"}
